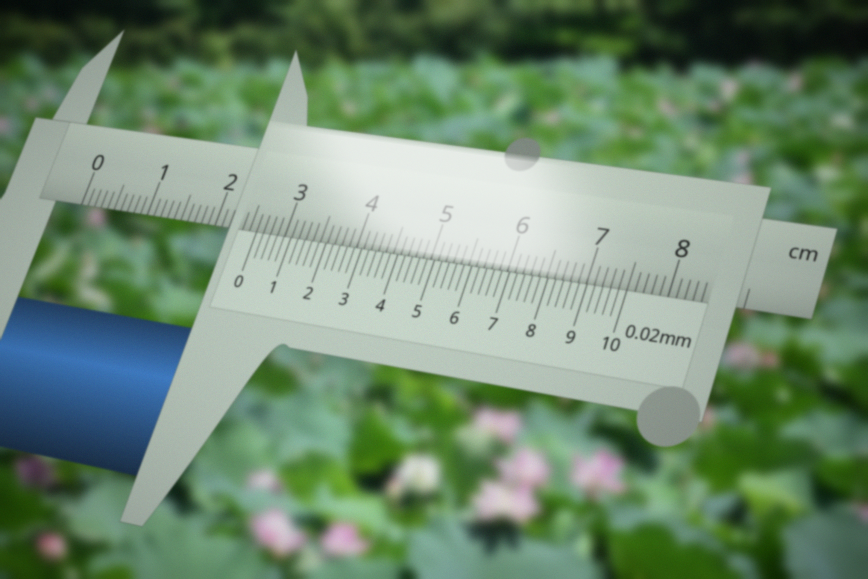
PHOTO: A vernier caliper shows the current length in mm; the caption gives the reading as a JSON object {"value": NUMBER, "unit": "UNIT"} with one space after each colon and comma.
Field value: {"value": 26.0, "unit": "mm"}
